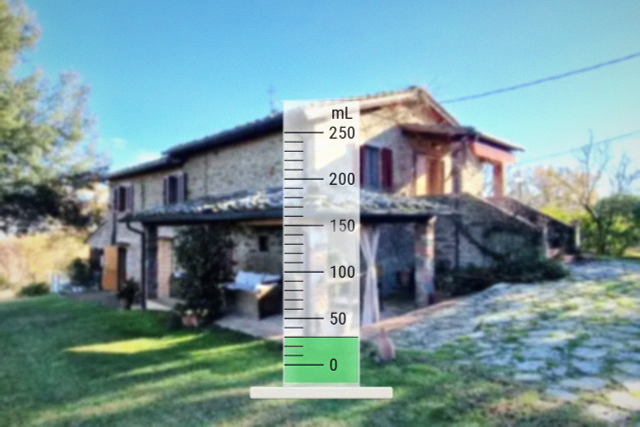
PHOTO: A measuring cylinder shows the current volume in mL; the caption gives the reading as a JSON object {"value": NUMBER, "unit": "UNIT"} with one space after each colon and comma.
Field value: {"value": 30, "unit": "mL"}
